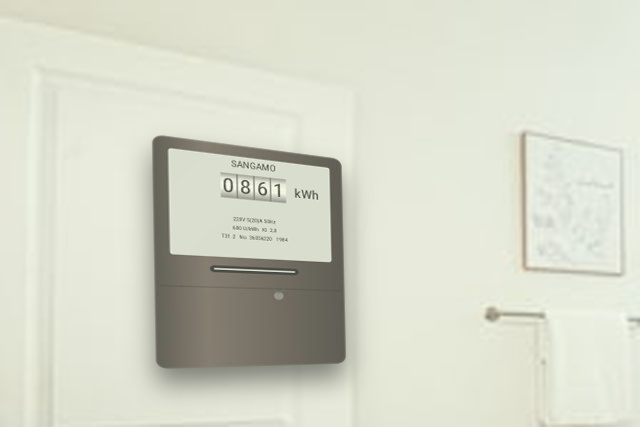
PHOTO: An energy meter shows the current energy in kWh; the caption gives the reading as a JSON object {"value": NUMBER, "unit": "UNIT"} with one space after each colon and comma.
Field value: {"value": 861, "unit": "kWh"}
